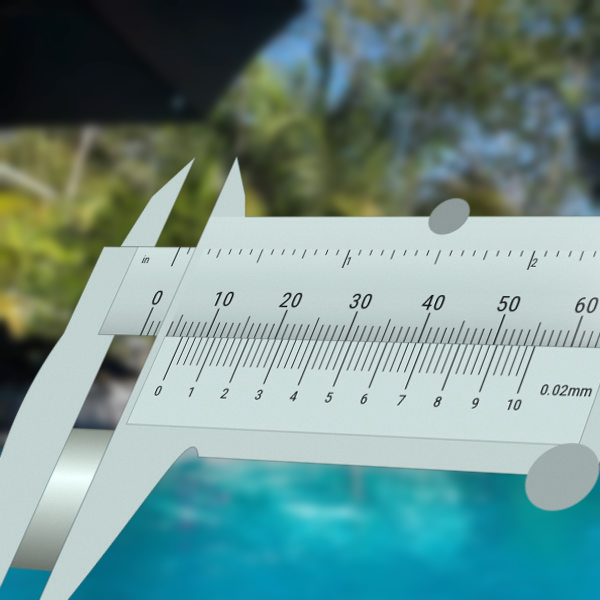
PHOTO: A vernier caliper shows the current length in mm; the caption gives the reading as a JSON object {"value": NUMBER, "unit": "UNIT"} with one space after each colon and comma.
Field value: {"value": 6.4, "unit": "mm"}
